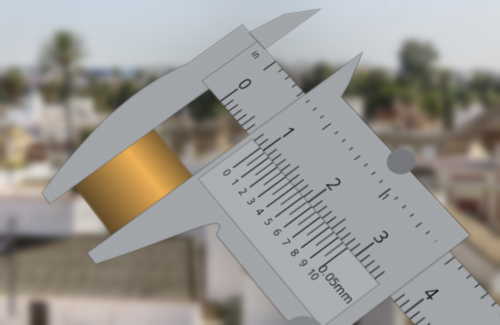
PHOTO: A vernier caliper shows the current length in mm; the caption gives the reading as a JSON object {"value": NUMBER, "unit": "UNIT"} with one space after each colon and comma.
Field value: {"value": 9.4, "unit": "mm"}
